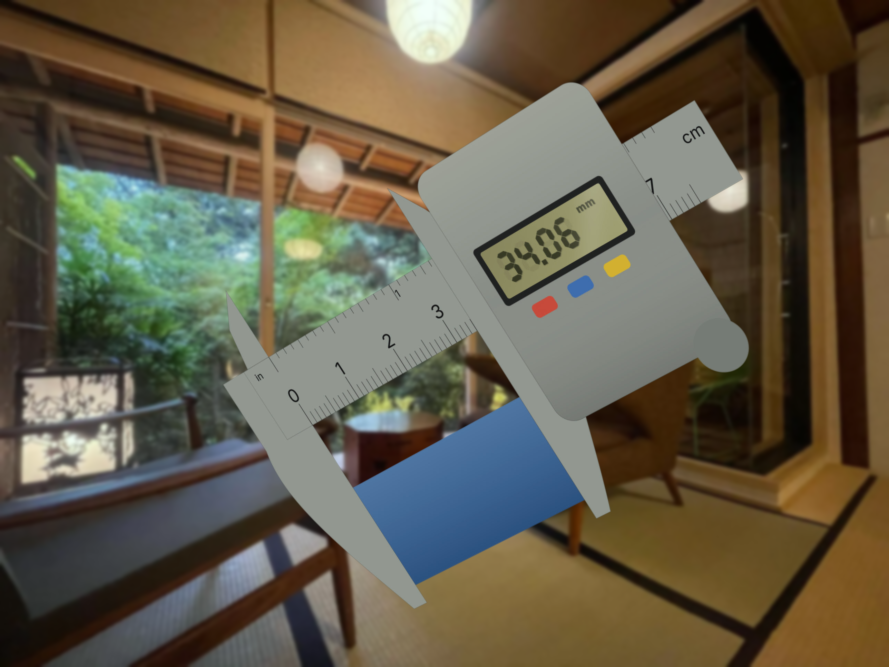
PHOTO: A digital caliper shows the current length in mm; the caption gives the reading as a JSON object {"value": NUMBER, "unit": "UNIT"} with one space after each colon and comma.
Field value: {"value": 34.06, "unit": "mm"}
